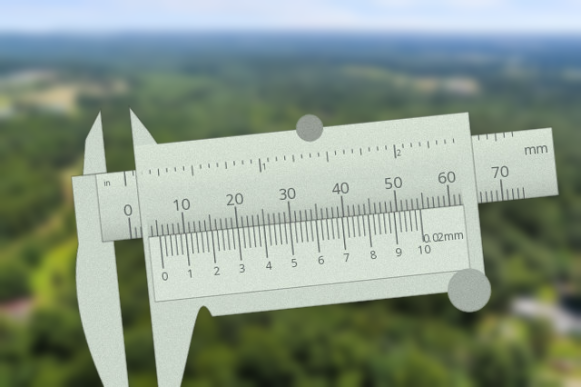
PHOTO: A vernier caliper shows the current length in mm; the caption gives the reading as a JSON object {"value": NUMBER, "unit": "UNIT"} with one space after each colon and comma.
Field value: {"value": 5.4, "unit": "mm"}
